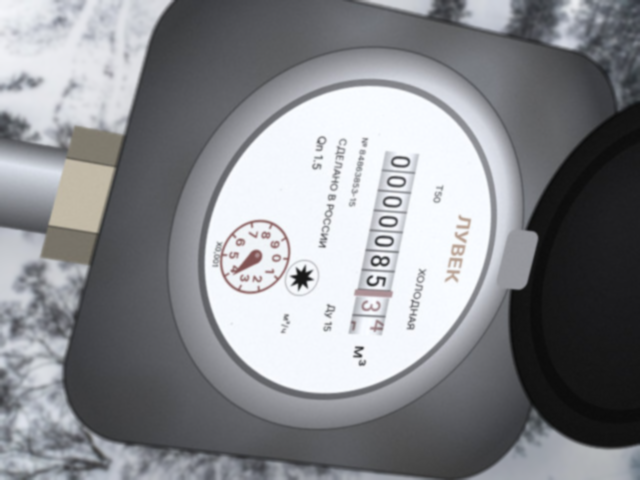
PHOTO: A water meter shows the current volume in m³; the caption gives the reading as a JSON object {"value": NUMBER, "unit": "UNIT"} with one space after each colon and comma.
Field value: {"value": 85.343, "unit": "m³"}
